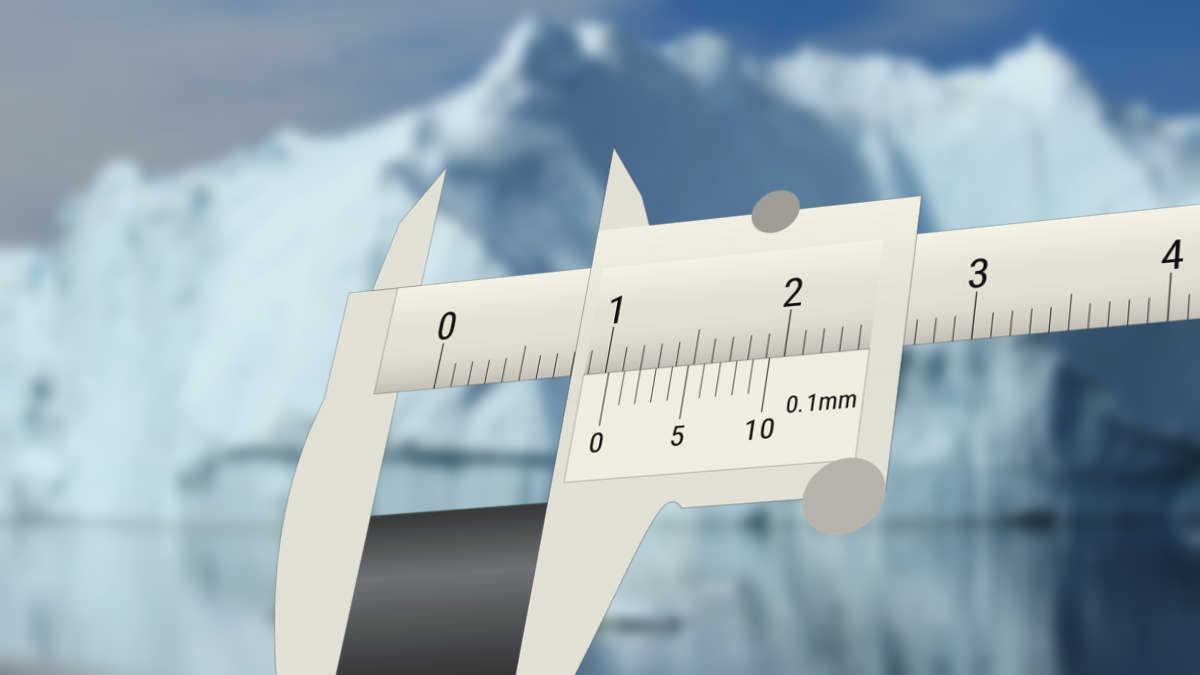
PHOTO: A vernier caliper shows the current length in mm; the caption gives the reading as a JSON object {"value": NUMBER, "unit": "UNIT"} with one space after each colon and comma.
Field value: {"value": 10.2, "unit": "mm"}
